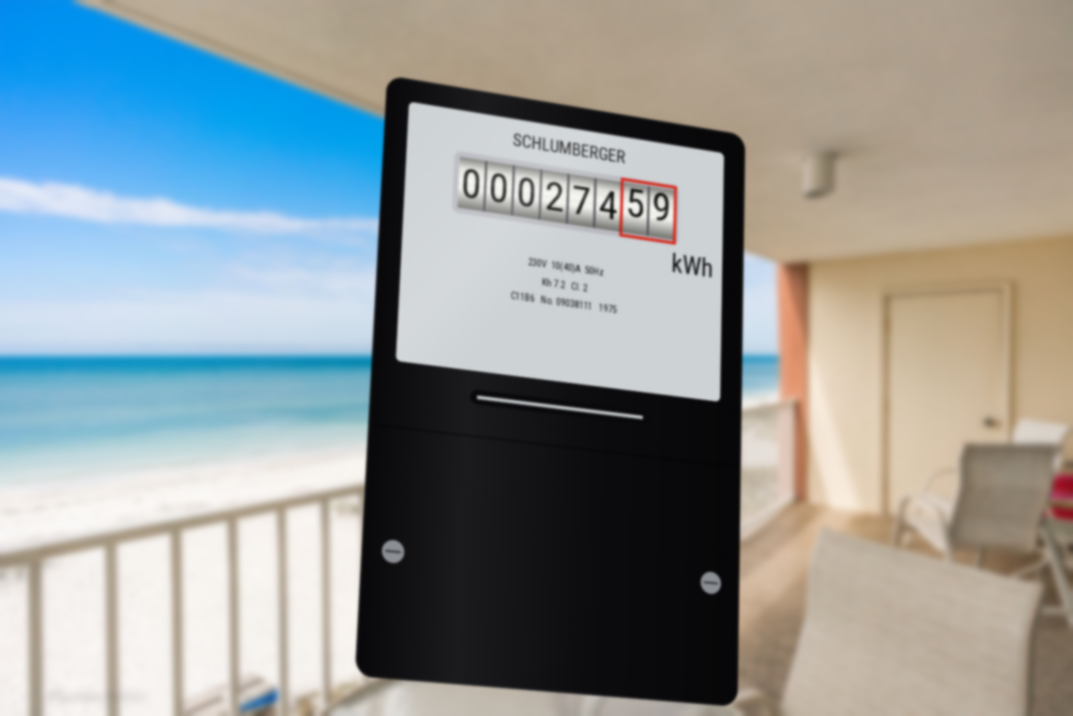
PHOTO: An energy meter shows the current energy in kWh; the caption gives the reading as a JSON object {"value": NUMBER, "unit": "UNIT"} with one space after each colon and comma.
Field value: {"value": 274.59, "unit": "kWh"}
